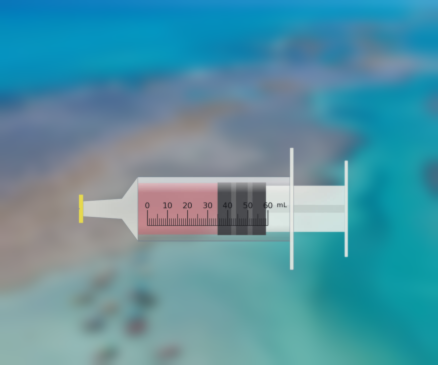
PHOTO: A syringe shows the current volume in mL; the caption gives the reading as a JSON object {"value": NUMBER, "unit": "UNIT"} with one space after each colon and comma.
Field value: {"value": 35, "unit": "mL"}
